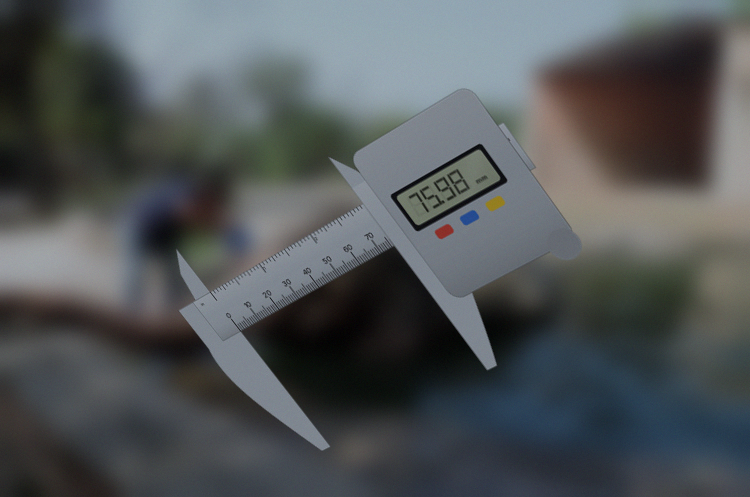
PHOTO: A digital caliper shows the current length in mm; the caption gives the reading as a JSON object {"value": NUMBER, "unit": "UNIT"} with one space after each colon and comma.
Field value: {"value": 75.98, "unit": "mm"}
